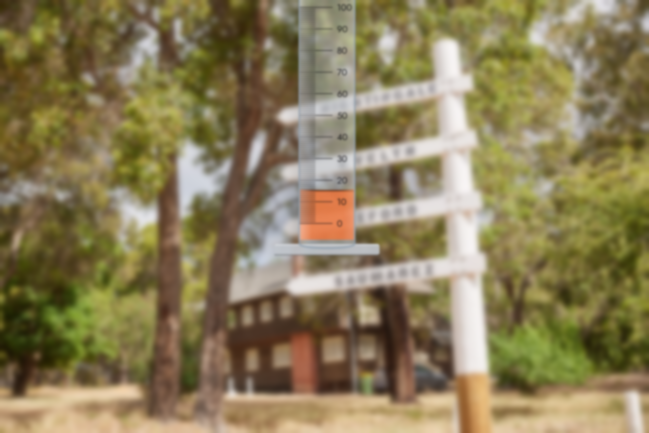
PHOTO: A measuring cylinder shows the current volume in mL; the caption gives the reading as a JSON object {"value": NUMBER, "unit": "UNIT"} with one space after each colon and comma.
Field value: {"value": 15, "unit": "mL"}
